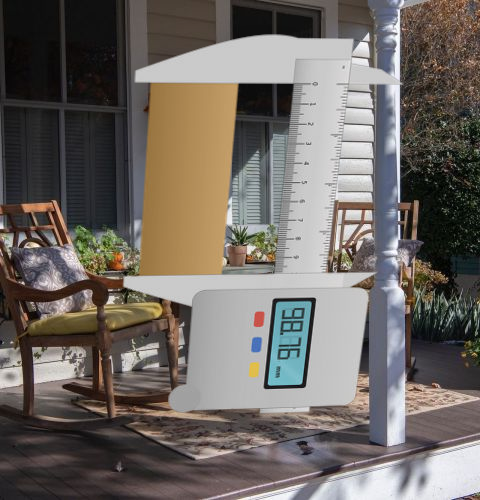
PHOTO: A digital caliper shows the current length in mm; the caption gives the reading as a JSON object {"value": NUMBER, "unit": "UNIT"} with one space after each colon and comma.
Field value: {"value": 98.76, "unit": "mm"}
